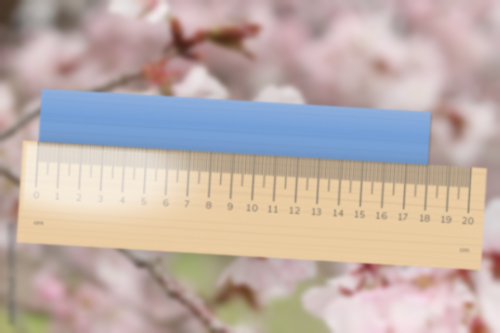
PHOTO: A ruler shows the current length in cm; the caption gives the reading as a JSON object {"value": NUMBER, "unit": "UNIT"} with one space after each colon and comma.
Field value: {"value": 18, "unit": "cm"}
